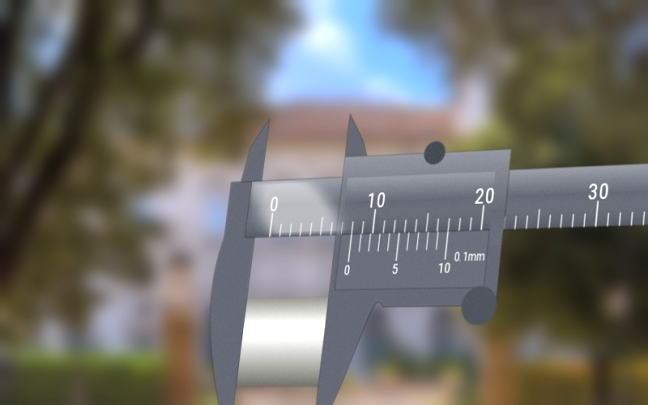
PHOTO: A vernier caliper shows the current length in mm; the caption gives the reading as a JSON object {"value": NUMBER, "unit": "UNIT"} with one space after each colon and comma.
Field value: {"value": 8.0, "unit": "mm"}
